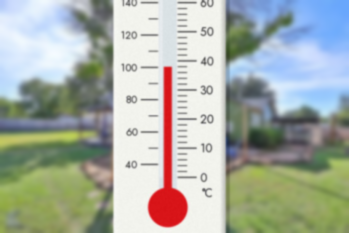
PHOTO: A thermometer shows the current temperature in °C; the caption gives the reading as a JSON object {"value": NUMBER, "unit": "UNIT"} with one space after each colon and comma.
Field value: {"value": 38, "unit": "°C"}
